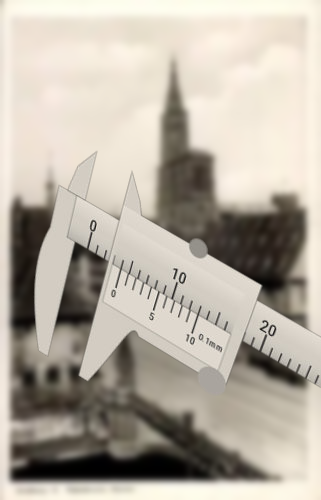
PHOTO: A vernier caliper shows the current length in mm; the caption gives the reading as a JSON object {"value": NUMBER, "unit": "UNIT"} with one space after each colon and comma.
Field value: {"value": 4.0, "unit": "mm"}
